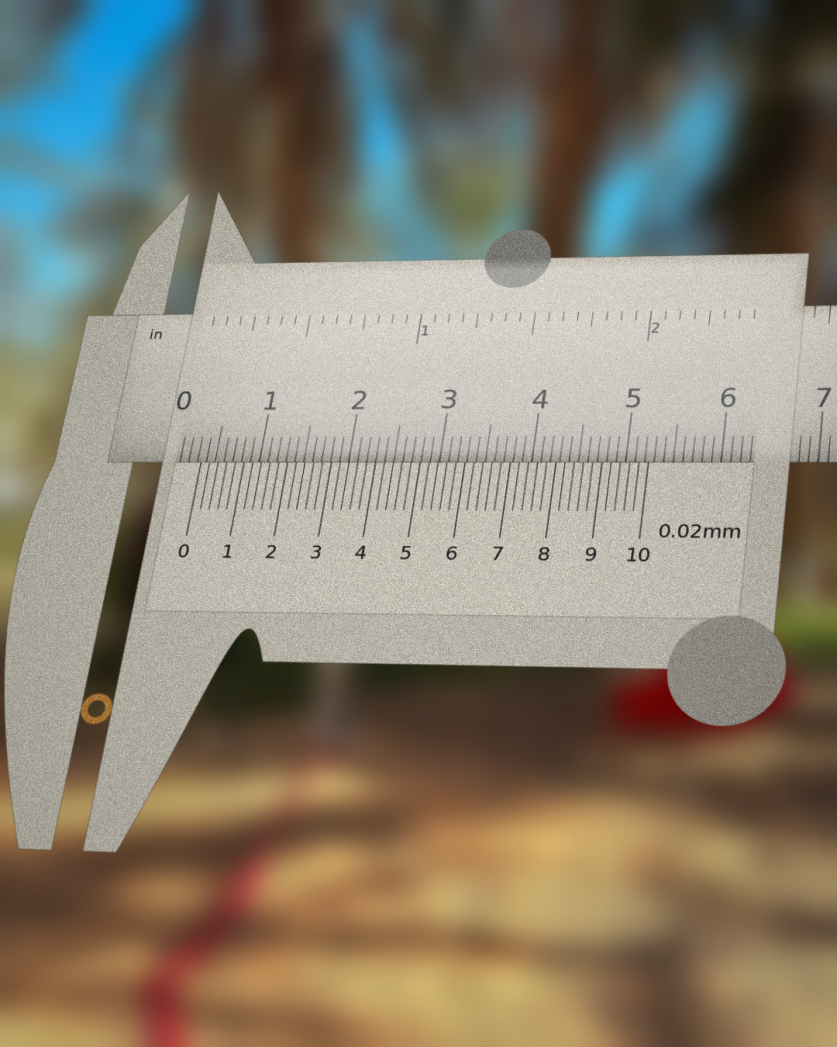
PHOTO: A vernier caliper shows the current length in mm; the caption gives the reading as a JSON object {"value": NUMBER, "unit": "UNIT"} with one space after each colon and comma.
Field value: {"value": 3.4, "unit": "mm"}
